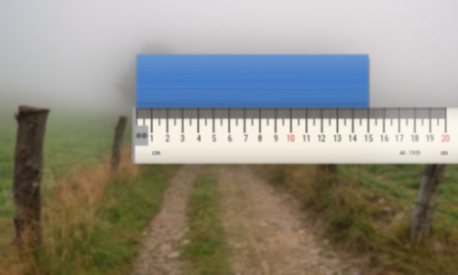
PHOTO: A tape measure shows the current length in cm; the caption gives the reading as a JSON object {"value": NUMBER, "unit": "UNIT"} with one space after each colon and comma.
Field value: {"value": 15, "unit": "cm"}
